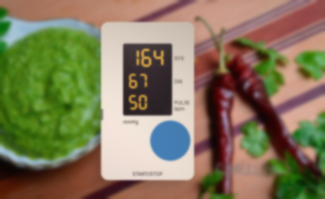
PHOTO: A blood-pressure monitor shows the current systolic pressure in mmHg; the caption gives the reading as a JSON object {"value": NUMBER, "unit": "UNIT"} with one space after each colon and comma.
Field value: {"value": 164, "unit": "mmHg"}
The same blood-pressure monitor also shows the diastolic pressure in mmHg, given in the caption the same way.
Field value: {"value": 67, "unit": "mmHg"}
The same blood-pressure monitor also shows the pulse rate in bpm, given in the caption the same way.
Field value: {"value": 50, "unit": "bpm"}
